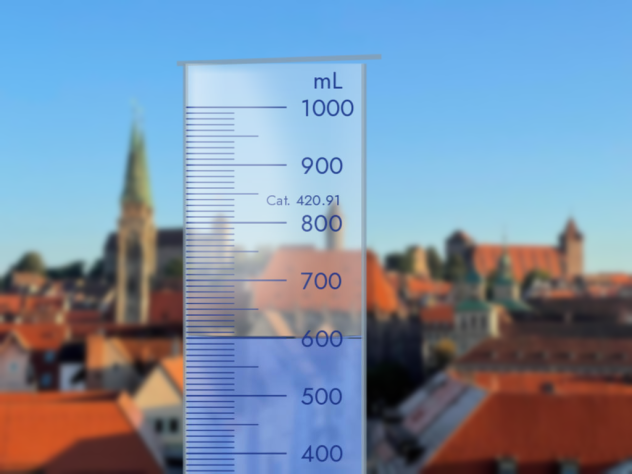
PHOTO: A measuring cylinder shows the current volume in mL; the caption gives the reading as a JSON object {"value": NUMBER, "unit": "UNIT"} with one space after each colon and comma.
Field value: {"value": 600, "unit": "mL"}
